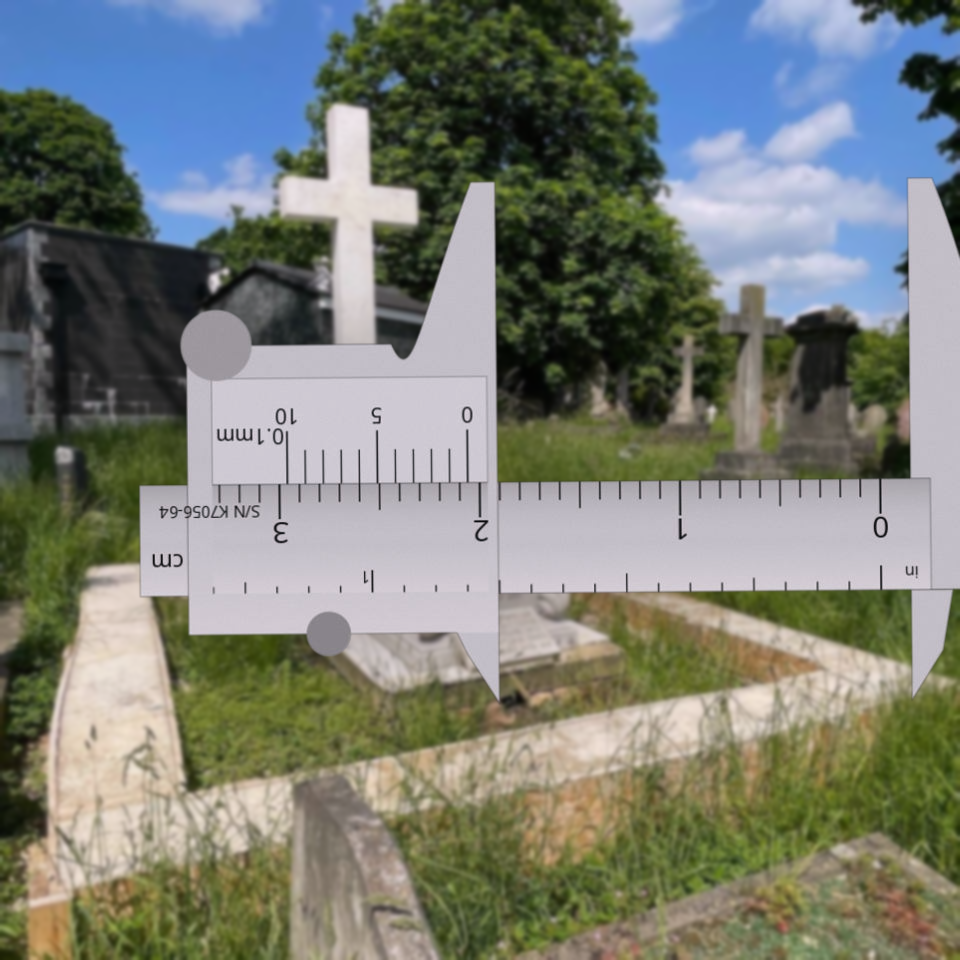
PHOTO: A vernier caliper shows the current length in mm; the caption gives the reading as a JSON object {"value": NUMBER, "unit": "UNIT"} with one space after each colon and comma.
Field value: {"value": 20.6, "unit": "mm"}
